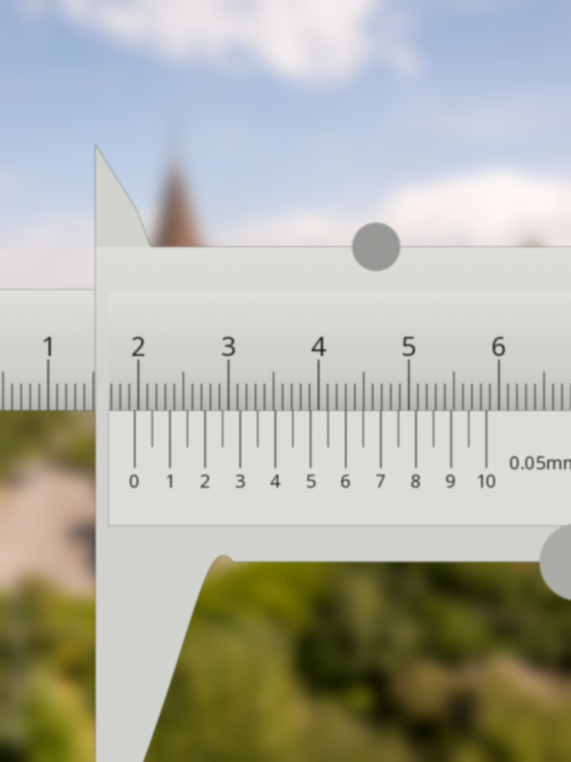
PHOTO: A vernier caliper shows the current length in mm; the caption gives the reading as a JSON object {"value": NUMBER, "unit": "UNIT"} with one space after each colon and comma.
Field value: {"value": 19.6, "unit": "mm"}
